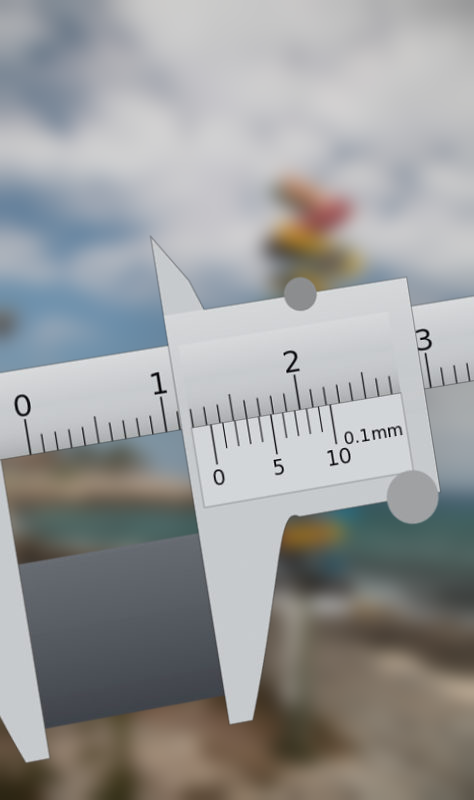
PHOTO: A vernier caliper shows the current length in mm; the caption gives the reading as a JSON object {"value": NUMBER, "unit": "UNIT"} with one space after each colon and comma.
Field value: {"value": 13.3, "unit": "mm"}
